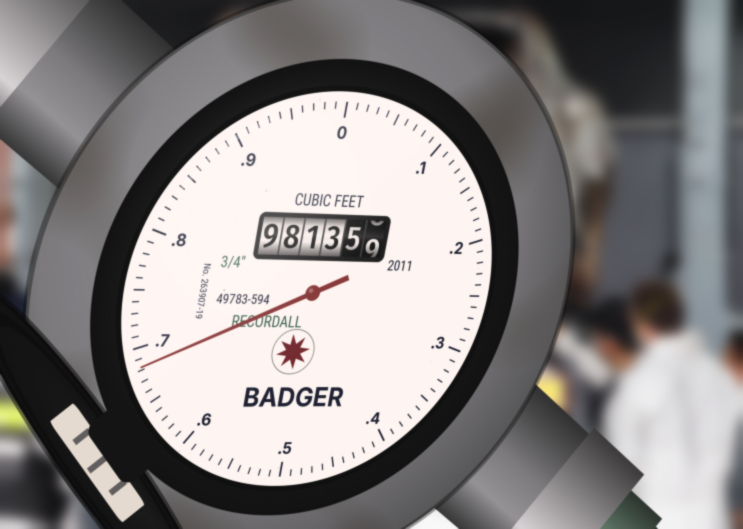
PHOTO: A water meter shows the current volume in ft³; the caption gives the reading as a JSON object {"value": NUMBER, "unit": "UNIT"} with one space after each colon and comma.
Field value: {"value": 981358.68, "unit": "ft³"}
